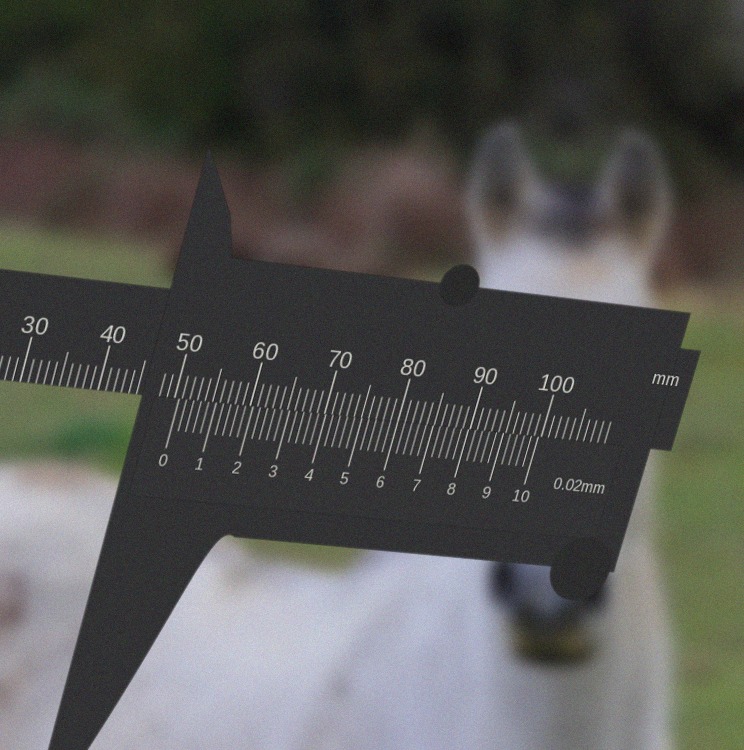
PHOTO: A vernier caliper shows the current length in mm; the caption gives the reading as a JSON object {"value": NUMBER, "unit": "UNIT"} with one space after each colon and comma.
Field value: {"value": 50.6, "unit": "mm"}
